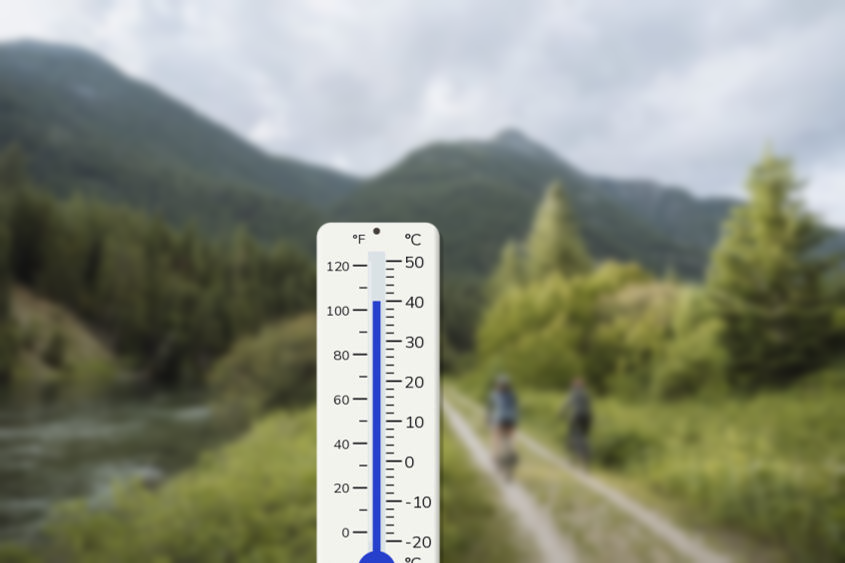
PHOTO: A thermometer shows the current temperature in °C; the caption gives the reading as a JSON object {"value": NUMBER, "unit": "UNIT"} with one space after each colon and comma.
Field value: {"value": 40, "unit": "°C"}
